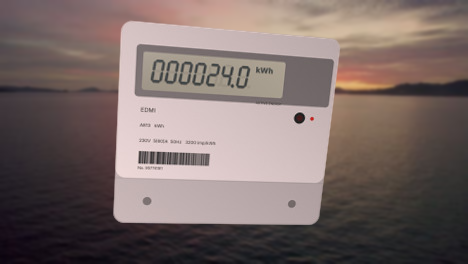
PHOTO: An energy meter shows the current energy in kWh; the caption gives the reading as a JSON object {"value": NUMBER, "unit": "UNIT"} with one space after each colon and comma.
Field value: {"value": 24.0, "unit": "kWh"}
